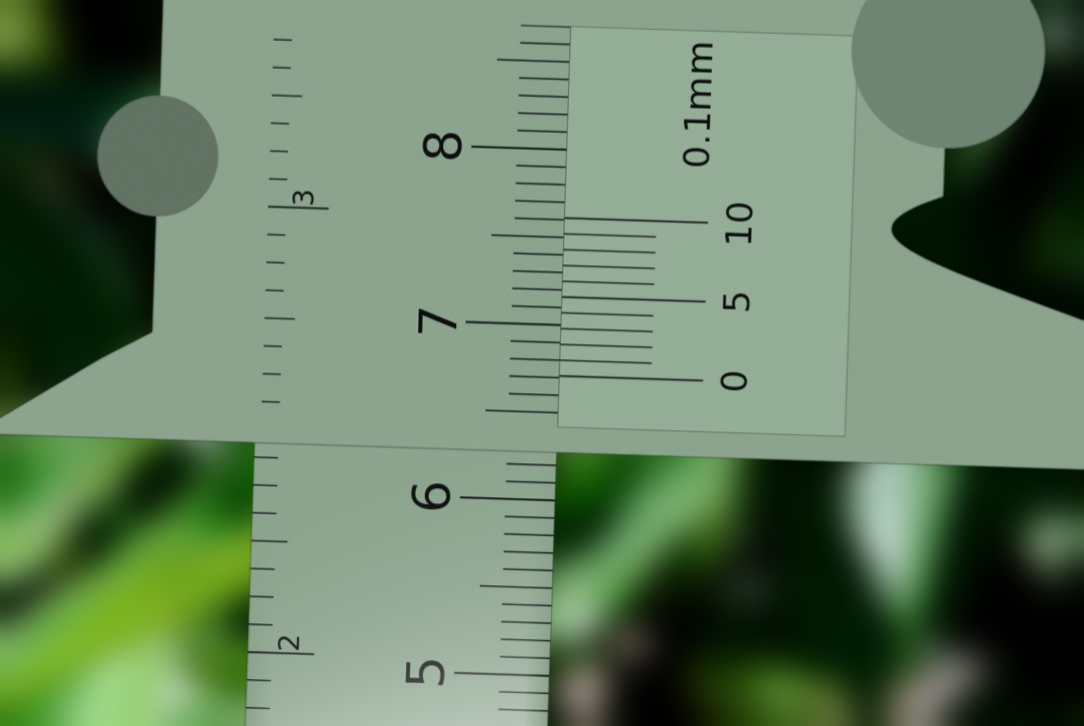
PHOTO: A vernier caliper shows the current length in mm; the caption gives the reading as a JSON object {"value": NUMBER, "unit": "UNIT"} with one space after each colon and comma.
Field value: {"value": 67.1, "unit": "mm"}
